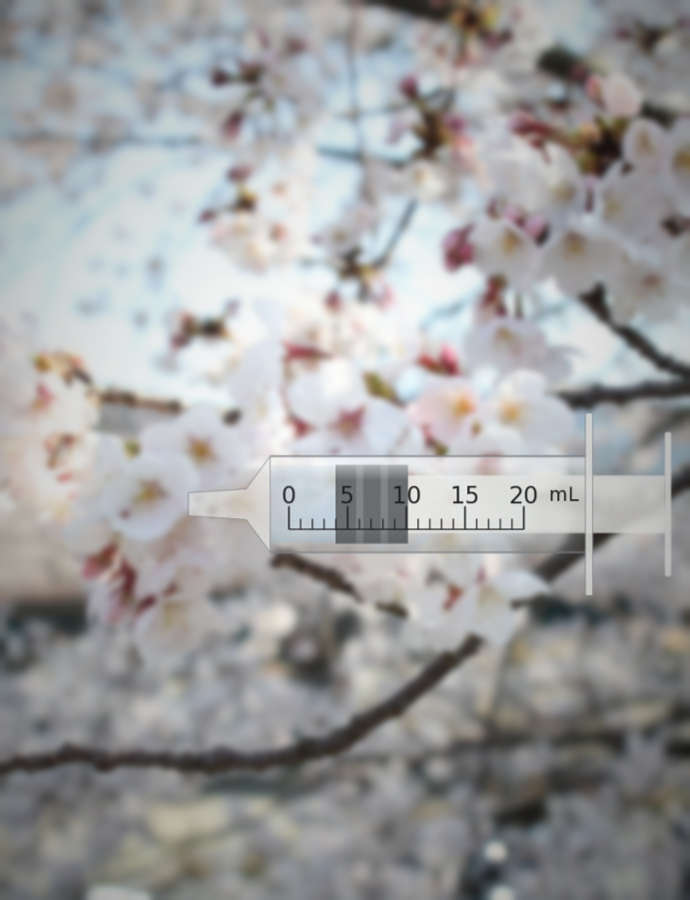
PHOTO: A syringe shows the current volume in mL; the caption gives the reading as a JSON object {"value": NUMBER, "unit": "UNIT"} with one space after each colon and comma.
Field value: {"value": 4, "unit": "mL"}
